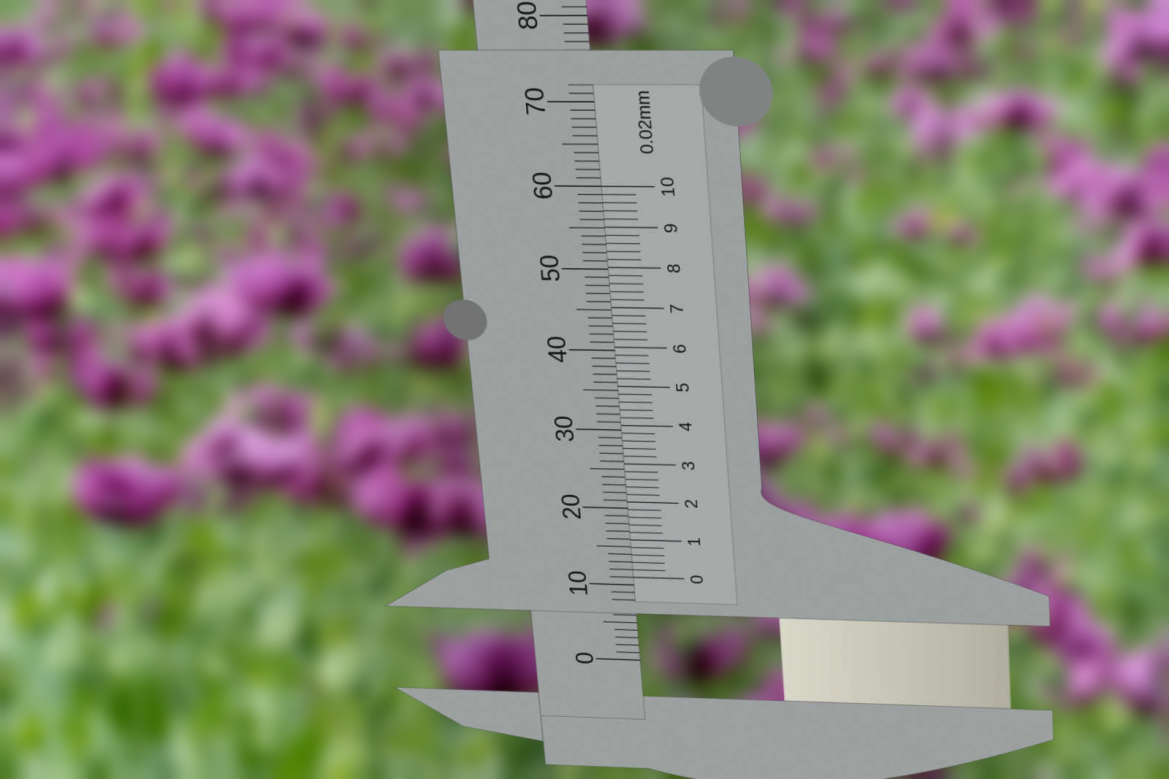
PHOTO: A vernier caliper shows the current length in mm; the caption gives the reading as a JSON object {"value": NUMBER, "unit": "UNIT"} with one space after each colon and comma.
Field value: {"value": 11.0, "unit": "mm"}
